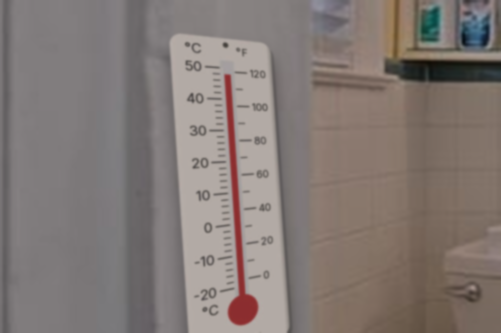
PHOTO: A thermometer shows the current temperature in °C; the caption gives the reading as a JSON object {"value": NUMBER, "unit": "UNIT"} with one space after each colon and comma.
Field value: {"value": 48, "unit": "°C"}
